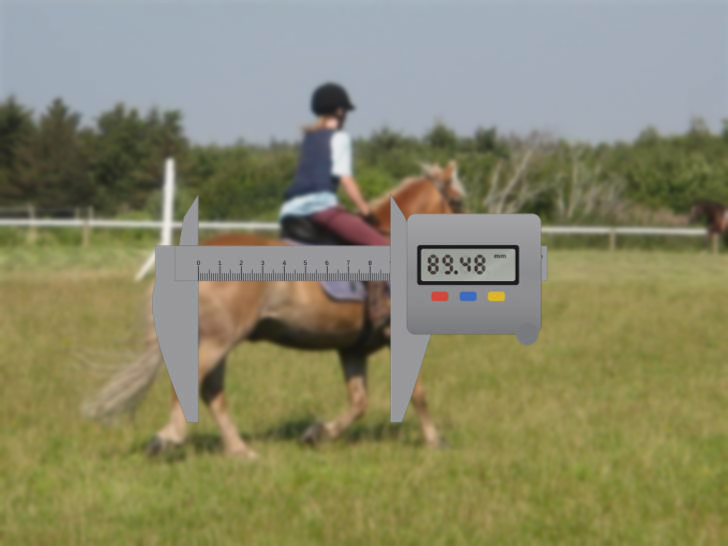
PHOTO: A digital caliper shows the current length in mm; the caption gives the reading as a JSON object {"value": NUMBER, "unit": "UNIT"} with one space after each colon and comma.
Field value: {"value": 89.48, "unit": "mm"}
